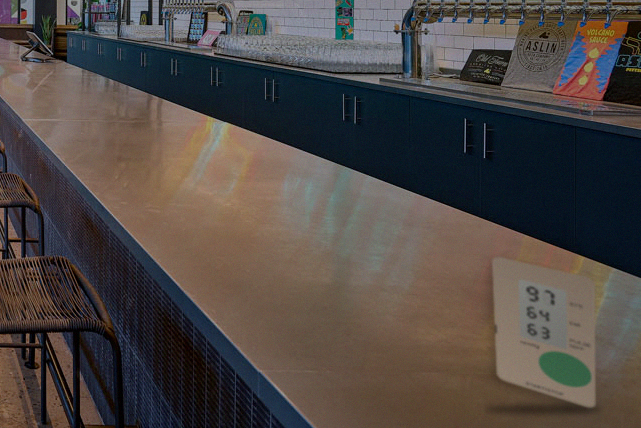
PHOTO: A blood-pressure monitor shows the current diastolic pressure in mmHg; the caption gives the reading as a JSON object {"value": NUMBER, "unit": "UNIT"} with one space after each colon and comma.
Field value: {"value": 64, "unit": "mmHg"}
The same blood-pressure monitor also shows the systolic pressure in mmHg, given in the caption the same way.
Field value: {"value": 97, "unit": "mmHg"}
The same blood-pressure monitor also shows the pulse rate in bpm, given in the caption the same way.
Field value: {"value": 63, "unit": "bpm"}
